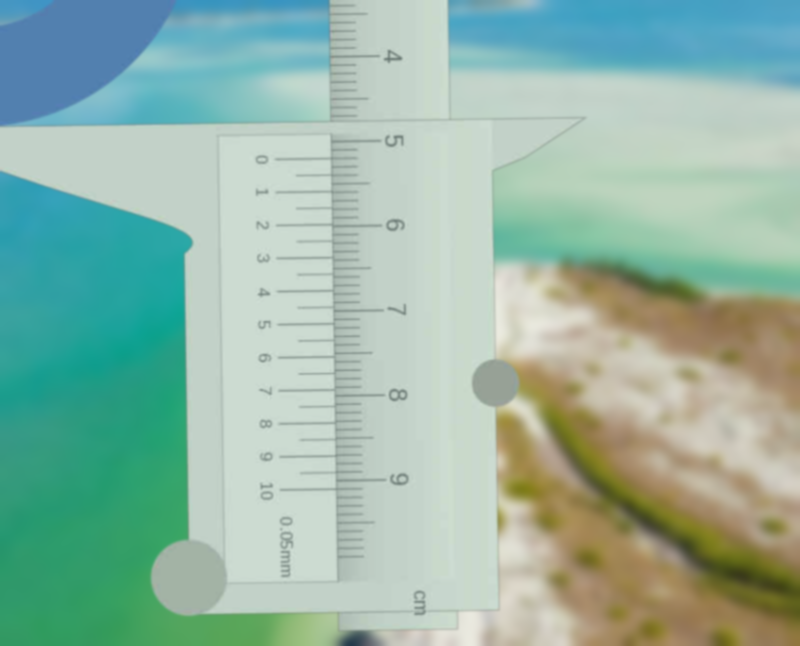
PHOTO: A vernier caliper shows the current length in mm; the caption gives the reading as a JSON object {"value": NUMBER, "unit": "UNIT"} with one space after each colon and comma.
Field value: {"value": 52.0, "unit": "mm"}
